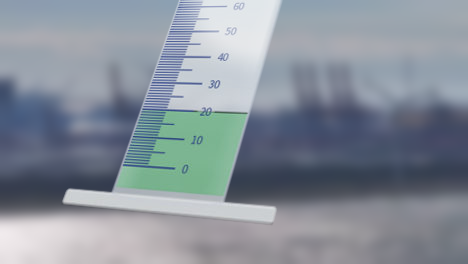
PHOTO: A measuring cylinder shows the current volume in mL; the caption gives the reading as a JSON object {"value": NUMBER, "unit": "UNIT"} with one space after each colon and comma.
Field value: {"value": 20, "unit": "mL"}
